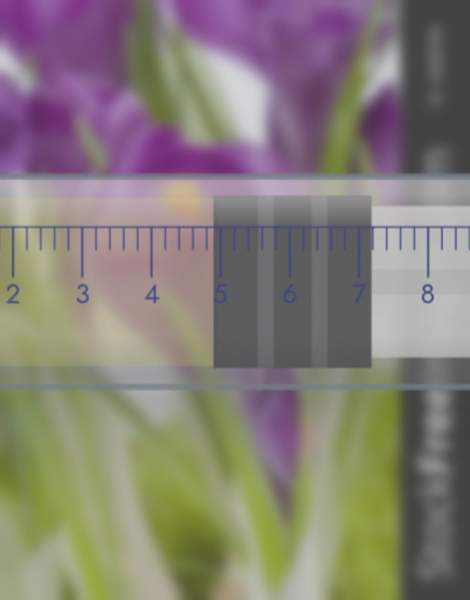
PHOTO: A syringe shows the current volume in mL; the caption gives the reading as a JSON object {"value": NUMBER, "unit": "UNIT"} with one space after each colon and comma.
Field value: {"value": 4.9, "unit": "mL"}
